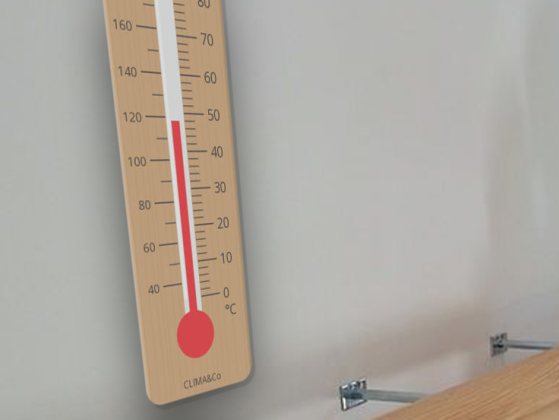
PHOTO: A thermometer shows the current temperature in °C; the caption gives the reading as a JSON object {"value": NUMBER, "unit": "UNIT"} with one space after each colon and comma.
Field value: {"value": 48, "unit": "°C"}
